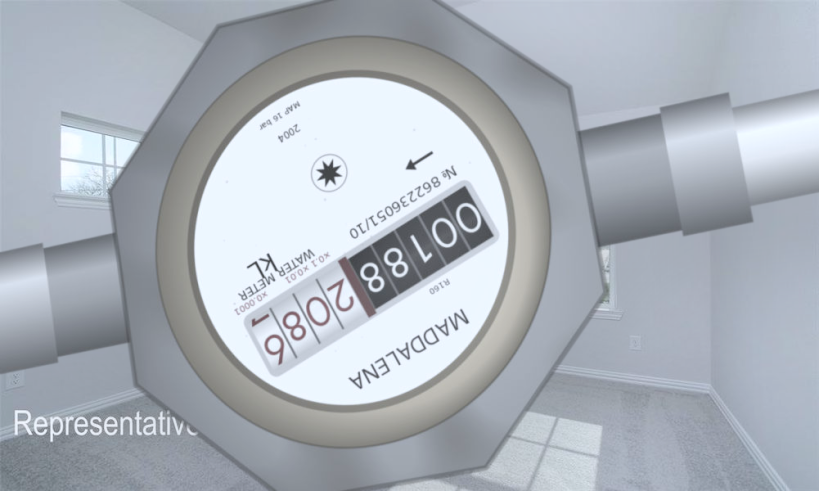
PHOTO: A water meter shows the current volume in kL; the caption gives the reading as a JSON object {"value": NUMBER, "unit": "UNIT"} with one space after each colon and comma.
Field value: {"value": 188.2086, "unit": "kL"}
